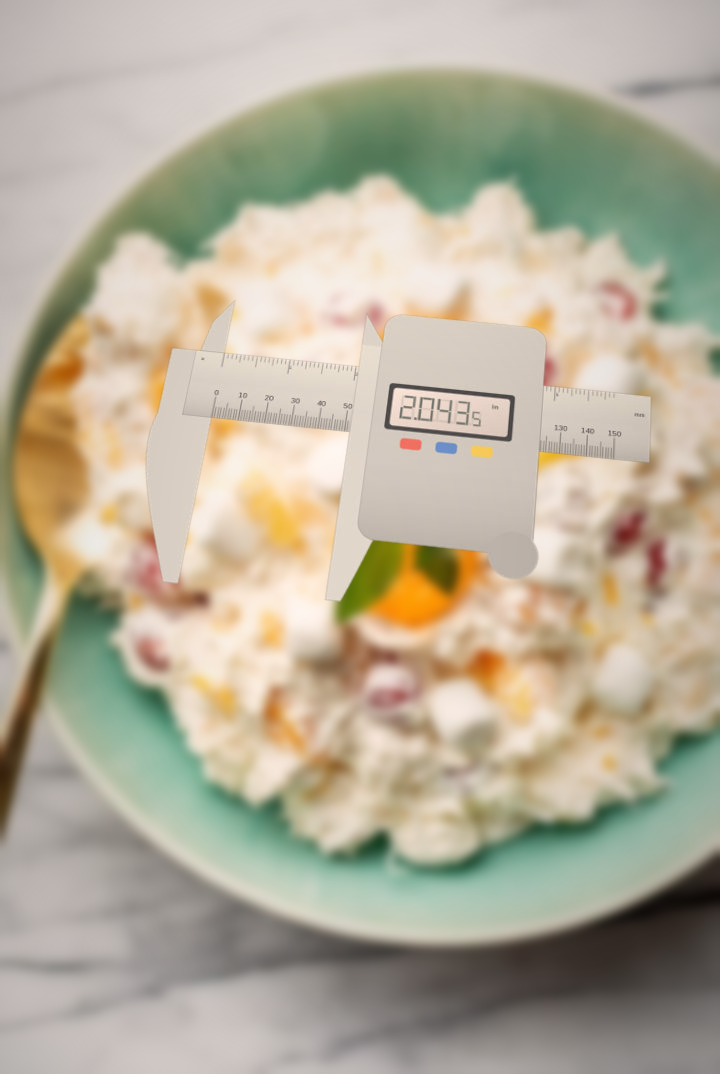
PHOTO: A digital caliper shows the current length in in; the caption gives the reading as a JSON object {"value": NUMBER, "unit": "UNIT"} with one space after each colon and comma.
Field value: {"value": 2.0435, "unit": "in"}
